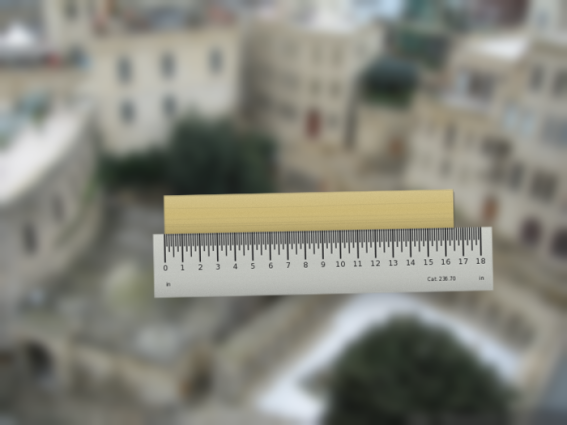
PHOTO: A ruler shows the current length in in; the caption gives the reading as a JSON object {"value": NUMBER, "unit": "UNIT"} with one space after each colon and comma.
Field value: {"value": 16.5, "unit": "in"}
